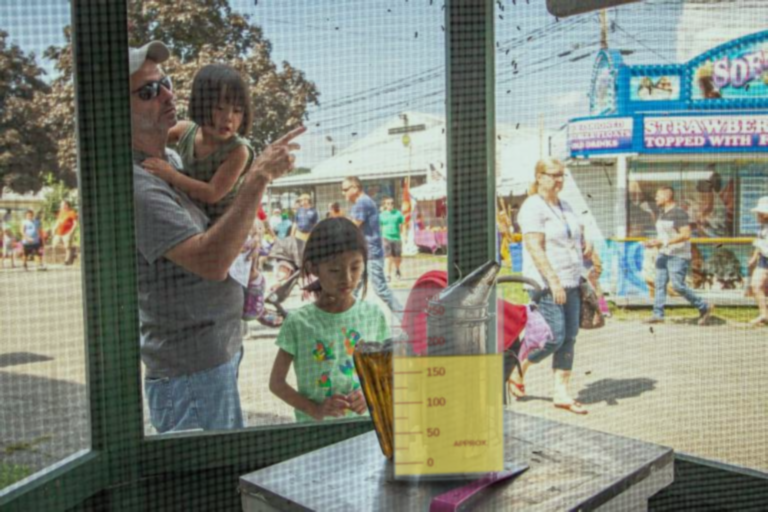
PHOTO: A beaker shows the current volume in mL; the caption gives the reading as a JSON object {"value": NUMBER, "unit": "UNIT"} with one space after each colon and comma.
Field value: {"value": 175, "unit": "mL"}
